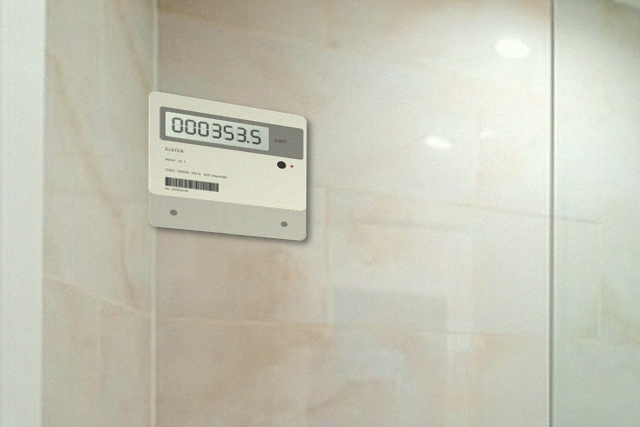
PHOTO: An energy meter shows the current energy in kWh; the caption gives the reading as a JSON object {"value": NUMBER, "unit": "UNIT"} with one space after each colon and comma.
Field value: {"value": 353.5, "unit": "kWh"}
